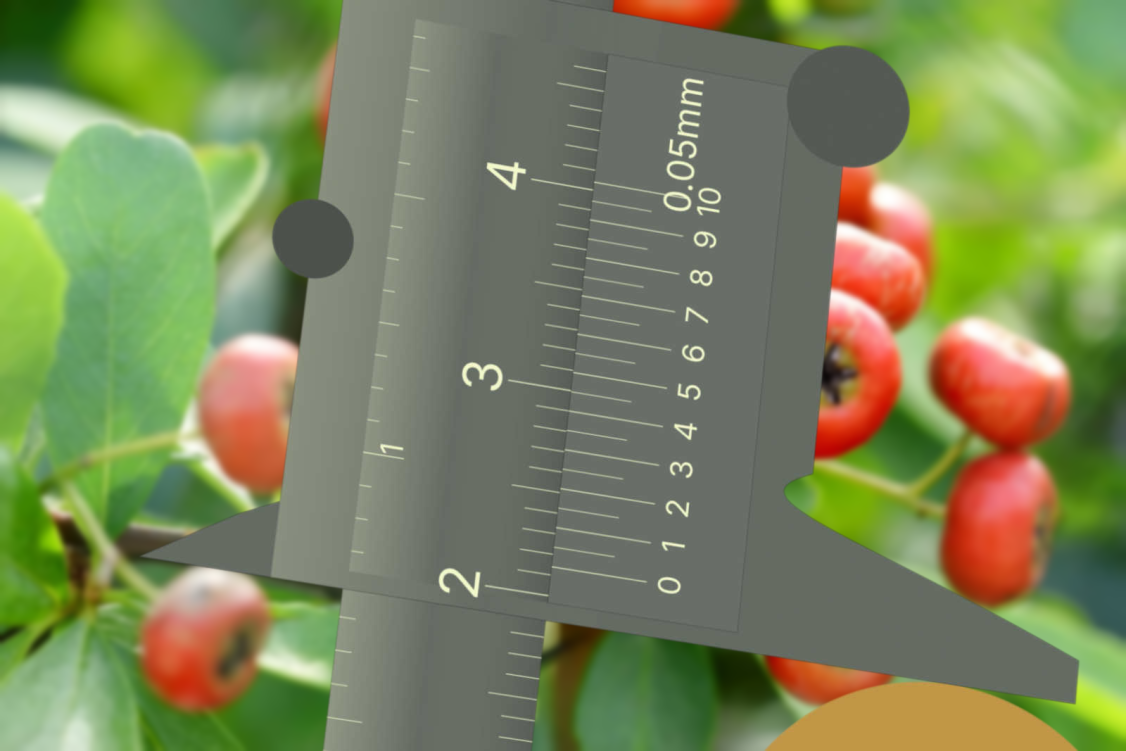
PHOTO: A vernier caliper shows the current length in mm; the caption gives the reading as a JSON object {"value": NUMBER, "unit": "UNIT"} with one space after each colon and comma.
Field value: {"value": 21.4, "unit": "mm"}
